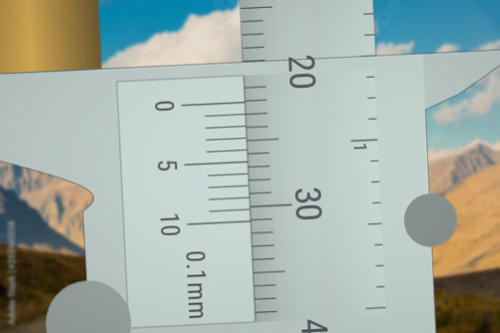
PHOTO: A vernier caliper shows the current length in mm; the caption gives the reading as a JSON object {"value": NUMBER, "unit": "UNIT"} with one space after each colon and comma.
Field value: {"value": 22.1, "unit": "mm"}
